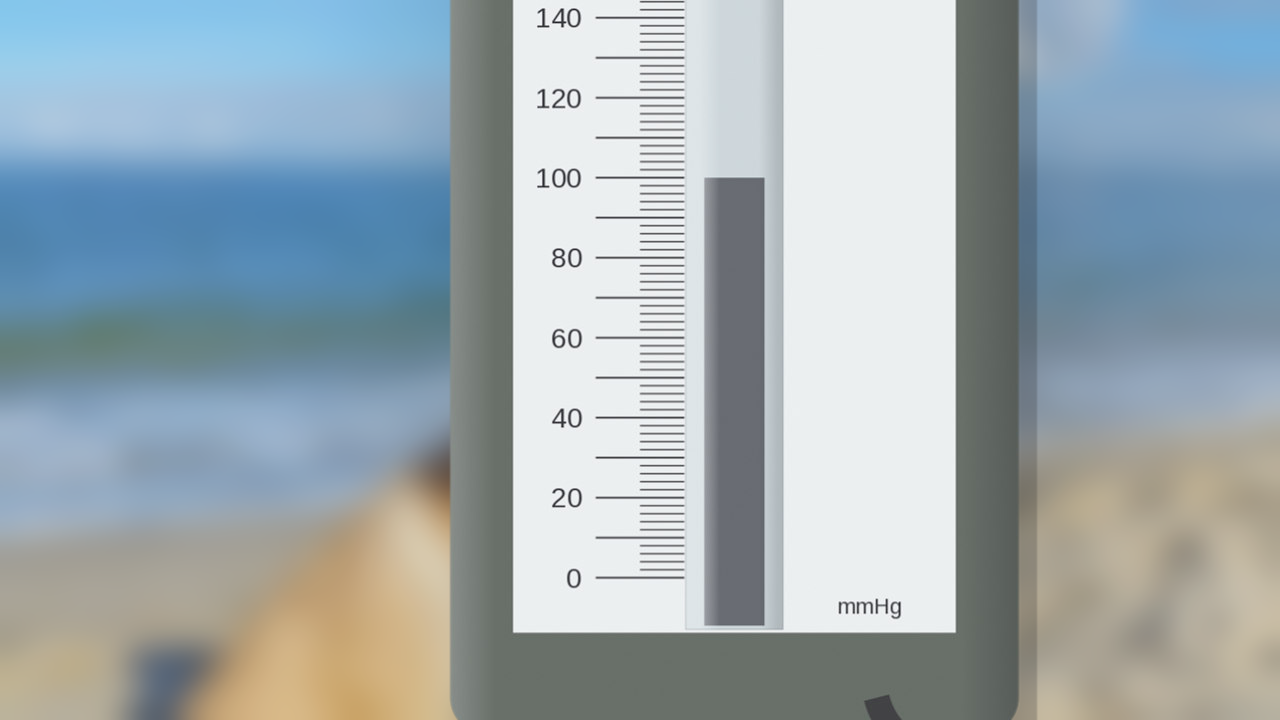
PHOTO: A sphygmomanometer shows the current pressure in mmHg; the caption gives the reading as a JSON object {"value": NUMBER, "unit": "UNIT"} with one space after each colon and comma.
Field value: {"value": 100, "unit": "mmHg"}
